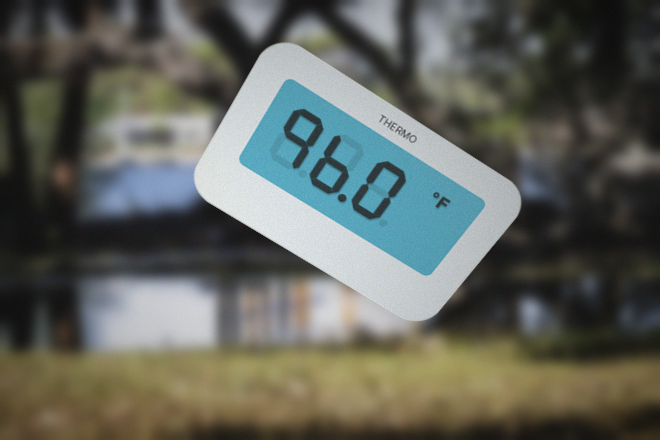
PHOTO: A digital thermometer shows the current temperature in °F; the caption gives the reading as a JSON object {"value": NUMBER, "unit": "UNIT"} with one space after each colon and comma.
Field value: {"value": 96.0, "unit": "°F"}
